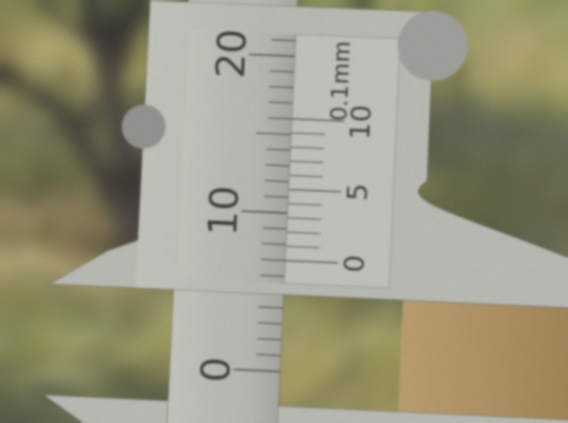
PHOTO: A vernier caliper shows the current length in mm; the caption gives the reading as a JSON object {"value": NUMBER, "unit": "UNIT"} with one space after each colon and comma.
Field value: {"value": 7.0, "unit": "mm"}
